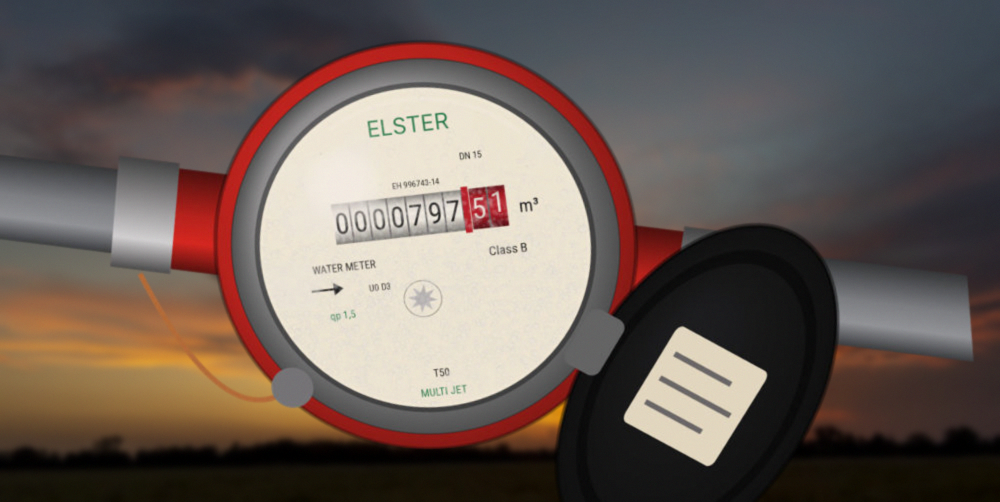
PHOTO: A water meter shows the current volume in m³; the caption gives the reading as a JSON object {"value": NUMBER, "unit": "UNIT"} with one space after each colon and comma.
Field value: {"value": 797.51, "unit": "m³"}
